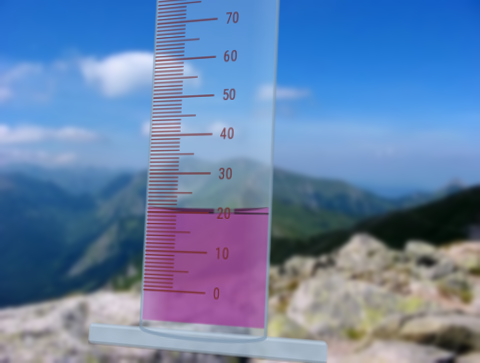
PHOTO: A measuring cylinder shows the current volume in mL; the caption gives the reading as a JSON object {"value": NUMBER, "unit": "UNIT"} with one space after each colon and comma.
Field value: {"value": 20, "unit": "mL"}
